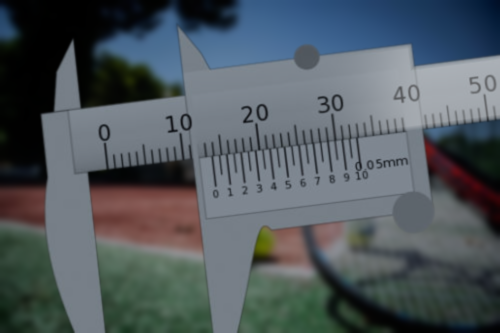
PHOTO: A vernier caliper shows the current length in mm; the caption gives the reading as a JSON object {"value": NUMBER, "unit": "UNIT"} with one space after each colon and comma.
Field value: {"value": 13.8, "unit": "mm"}
